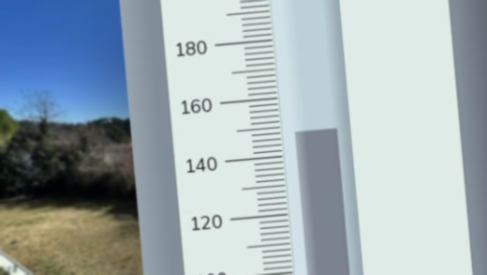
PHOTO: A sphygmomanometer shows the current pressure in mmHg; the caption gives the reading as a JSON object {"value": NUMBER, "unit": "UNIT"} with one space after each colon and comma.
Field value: {"value": 148, "unit": "mmHg"}
